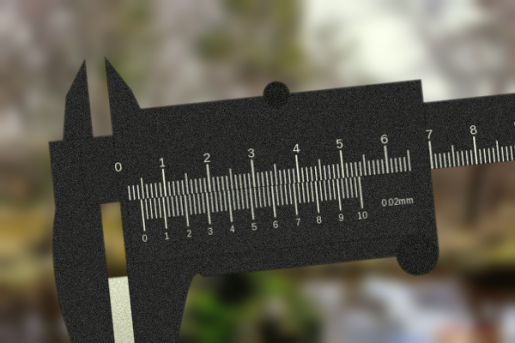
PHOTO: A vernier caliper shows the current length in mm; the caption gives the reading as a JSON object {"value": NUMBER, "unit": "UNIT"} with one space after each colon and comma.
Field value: {"value": 4.5, "unit": "mm"}
